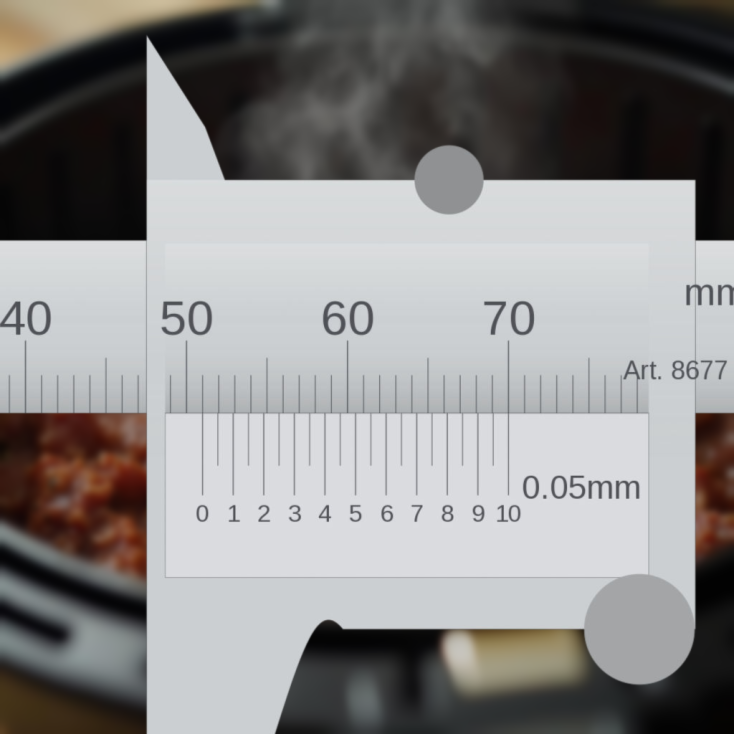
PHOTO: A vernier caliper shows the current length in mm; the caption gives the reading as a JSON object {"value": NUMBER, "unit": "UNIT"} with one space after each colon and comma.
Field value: {"value": 51.0, "unit": "mm"}
